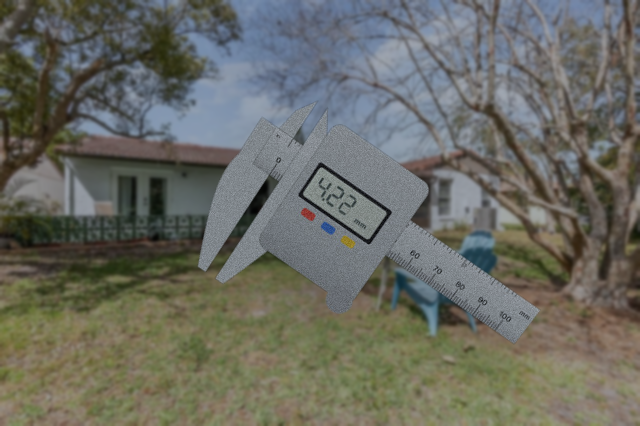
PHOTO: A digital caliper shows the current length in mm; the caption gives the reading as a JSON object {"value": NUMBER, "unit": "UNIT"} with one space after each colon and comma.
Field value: {"value": 4.22, "unit": "mm"}
